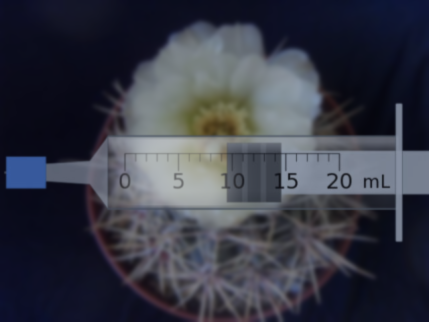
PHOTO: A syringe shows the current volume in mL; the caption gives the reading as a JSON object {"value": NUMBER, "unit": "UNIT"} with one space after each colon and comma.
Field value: {"value": 9.5, "unit": "mL"}
